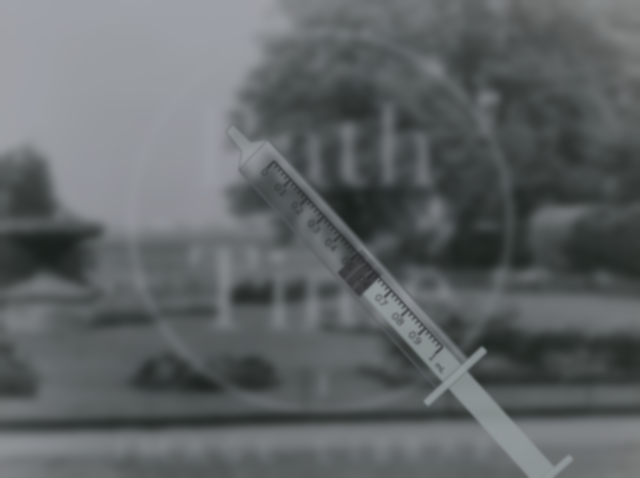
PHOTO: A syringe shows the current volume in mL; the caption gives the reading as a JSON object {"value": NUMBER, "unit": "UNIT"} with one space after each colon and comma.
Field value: {"value": 0.5, "unit": "mL"}
